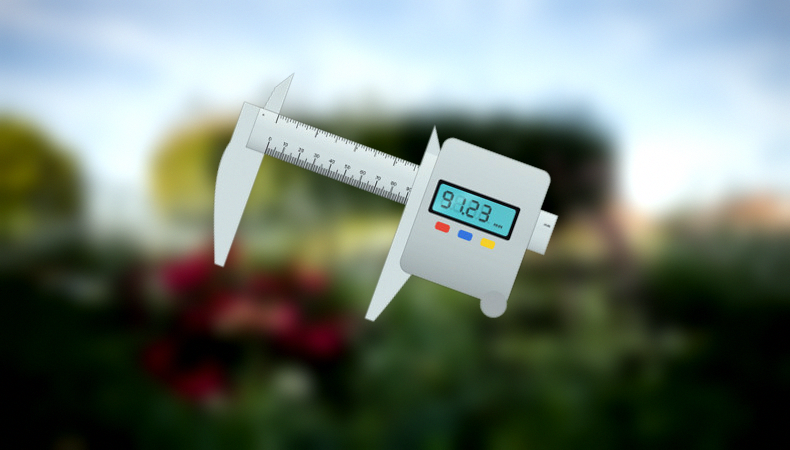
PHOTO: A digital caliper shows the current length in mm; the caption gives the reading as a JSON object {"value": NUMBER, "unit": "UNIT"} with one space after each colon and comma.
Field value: {"value": 91.23, "unit": "mm"}
